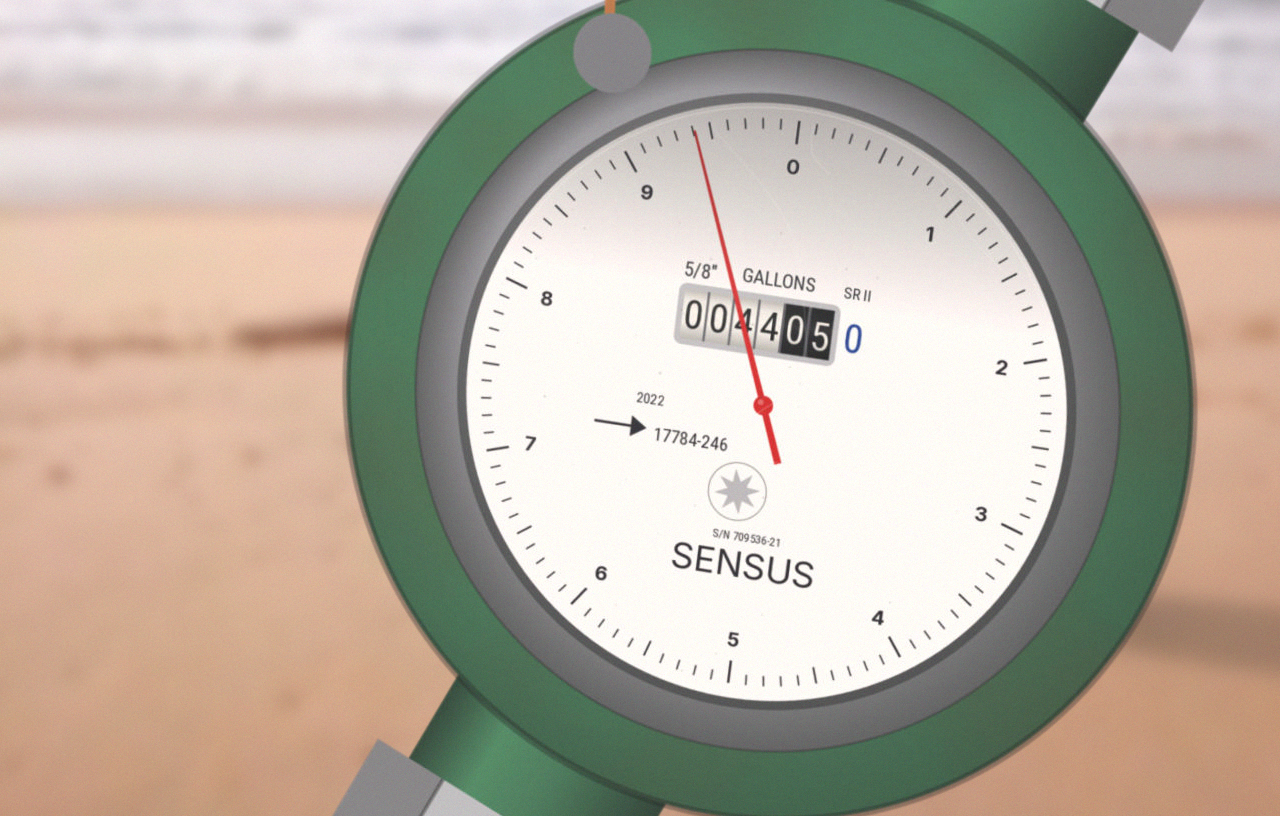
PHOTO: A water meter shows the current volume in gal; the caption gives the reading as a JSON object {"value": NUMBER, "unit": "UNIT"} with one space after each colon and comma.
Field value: {"value": 44049.4, "unit": "gal"}
